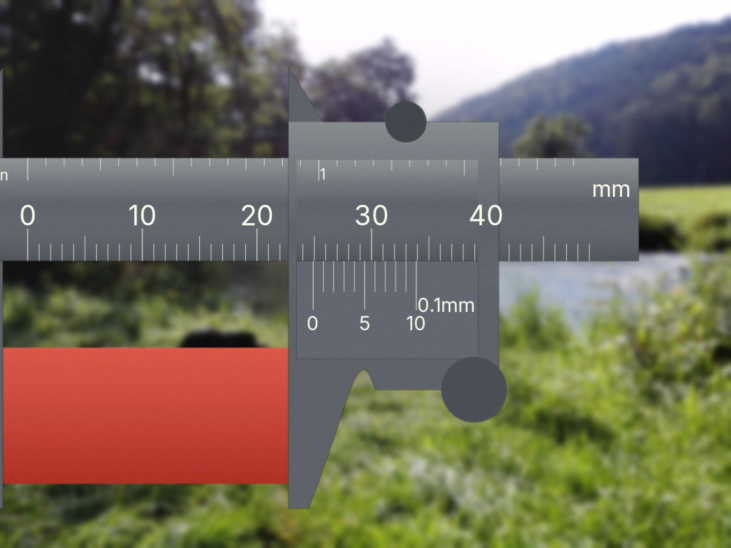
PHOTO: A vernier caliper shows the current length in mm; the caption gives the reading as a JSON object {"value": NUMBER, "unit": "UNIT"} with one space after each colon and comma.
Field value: {"value": 24.9, "unit": "mm"}
